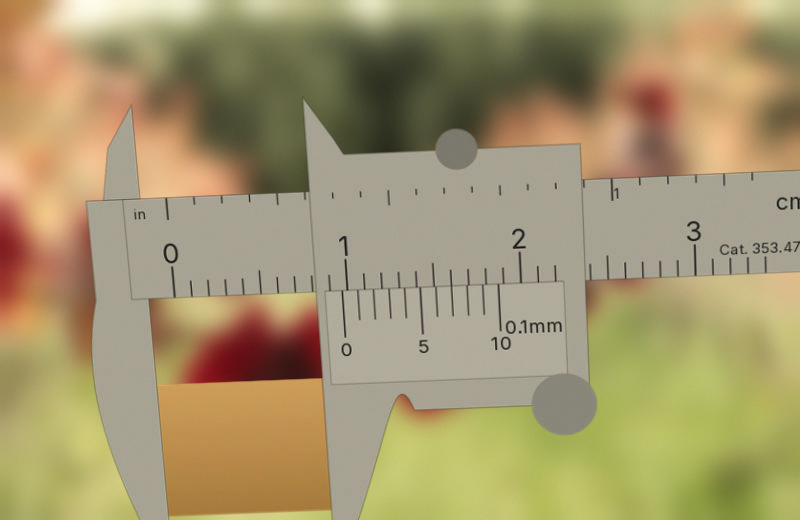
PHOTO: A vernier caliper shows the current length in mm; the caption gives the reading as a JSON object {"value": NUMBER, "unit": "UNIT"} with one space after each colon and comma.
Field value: {"value": 9.7, "unit": "mm"}
